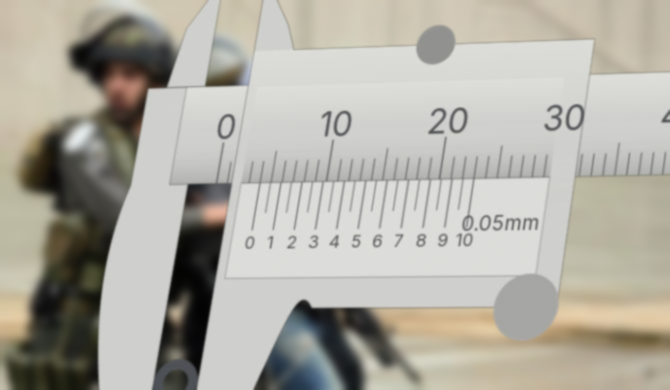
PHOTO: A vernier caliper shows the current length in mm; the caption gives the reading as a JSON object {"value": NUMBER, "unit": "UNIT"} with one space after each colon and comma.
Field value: {"value": 4.0, "unit": "mm"}
